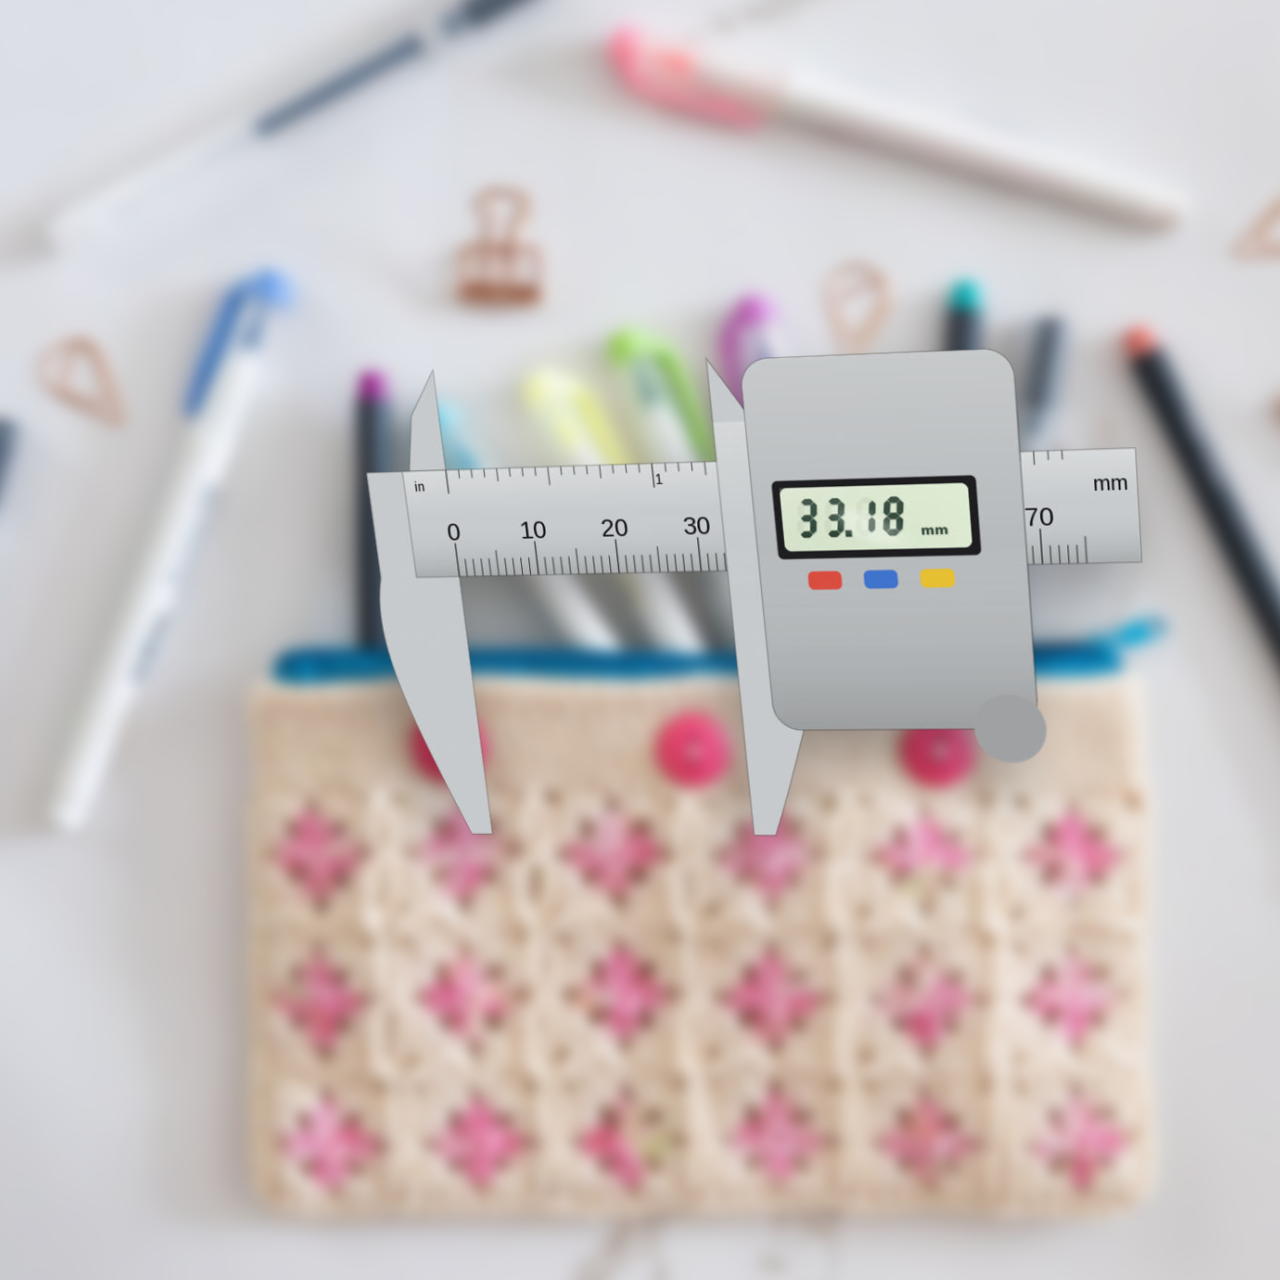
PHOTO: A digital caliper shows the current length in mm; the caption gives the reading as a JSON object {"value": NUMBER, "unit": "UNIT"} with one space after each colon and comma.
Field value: {"value": 33.18, "unit": "mm"}
